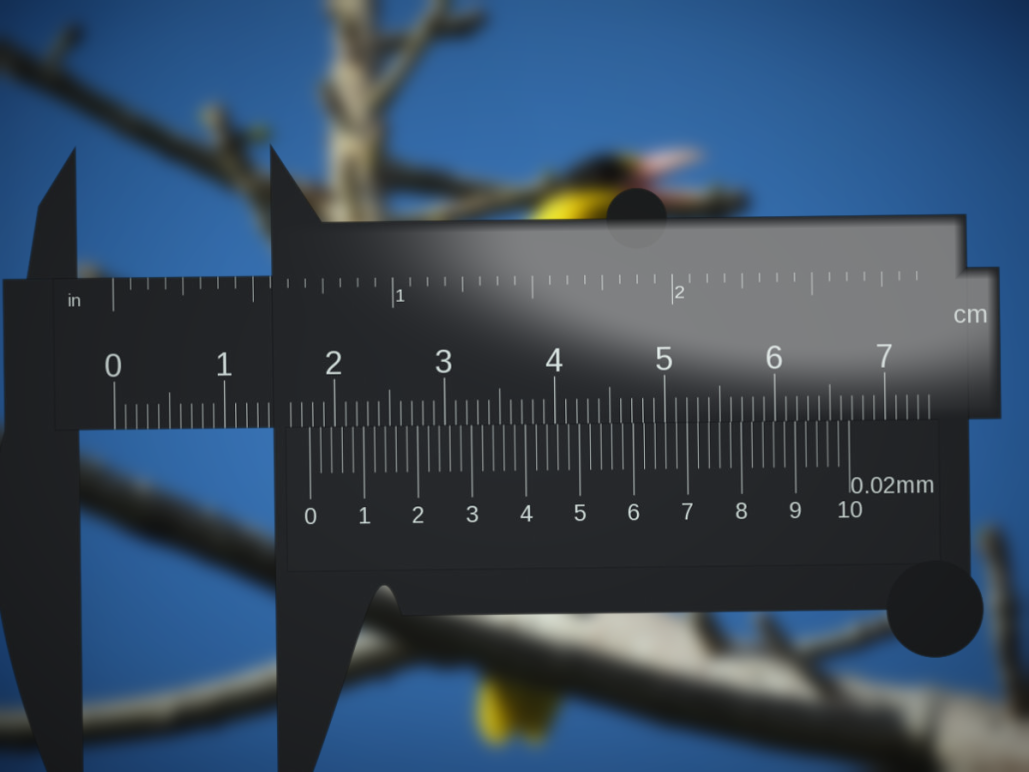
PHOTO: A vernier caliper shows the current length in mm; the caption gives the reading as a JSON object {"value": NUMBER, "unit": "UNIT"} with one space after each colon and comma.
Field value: {"value": 17.7, "unit": "mm"}
